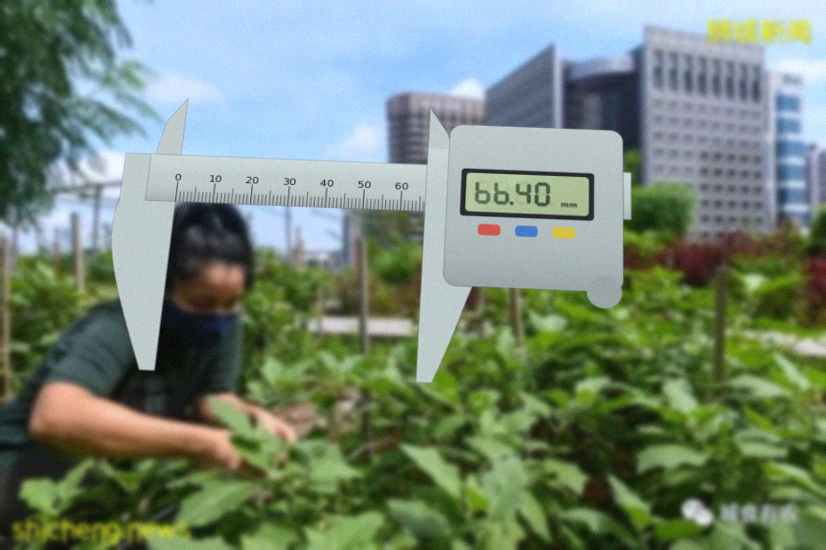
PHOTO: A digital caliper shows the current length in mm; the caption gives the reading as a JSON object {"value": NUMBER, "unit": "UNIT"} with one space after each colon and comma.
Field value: {"value": 66.40, "unit": "mm"}
